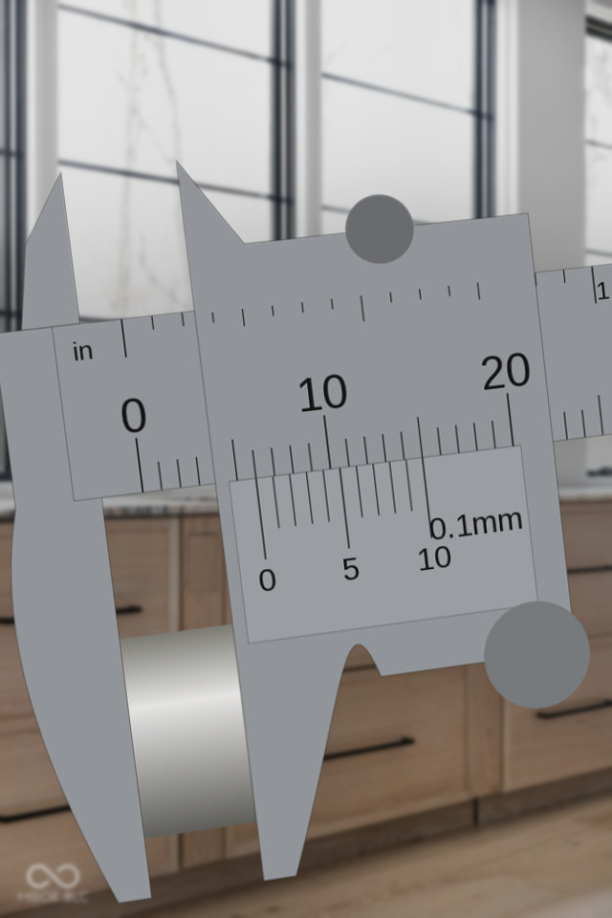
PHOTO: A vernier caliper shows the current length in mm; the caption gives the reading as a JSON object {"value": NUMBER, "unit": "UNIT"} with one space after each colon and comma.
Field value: {"value": 6.0, "unit": "mm"}
